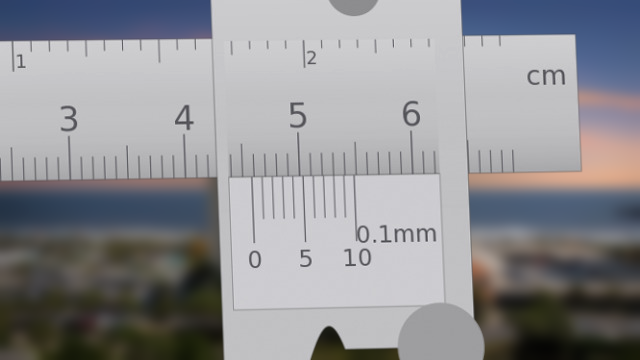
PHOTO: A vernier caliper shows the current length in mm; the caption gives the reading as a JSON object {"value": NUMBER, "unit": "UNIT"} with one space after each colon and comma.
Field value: {"value": 45.8, "unit": "mm"}
